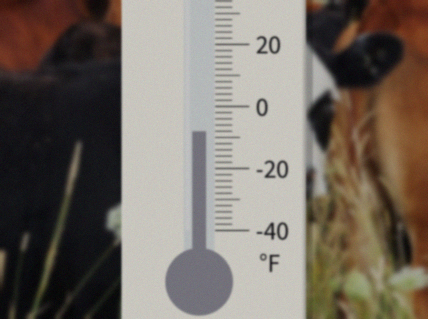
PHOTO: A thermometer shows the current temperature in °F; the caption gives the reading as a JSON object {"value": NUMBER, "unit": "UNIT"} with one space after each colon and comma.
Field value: {"value": -8, "unit": "°F"}
